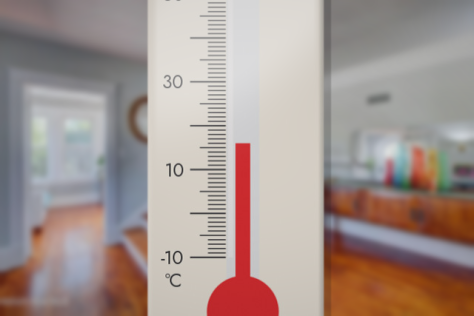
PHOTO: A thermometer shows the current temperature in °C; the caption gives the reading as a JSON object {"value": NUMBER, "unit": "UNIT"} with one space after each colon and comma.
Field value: {"value": 16, "unit": "°C"}
